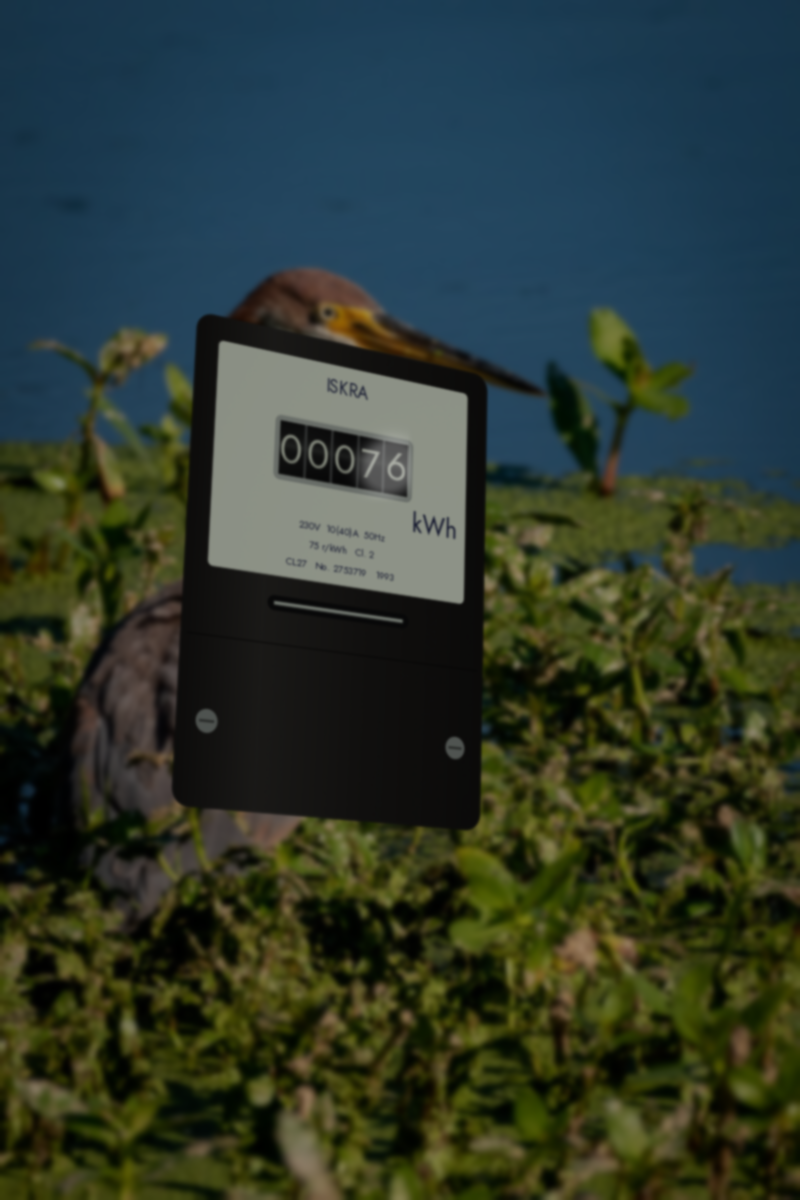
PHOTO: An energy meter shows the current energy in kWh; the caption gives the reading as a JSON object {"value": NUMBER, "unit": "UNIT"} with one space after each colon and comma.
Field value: {"value": 76, "unit": "kWh"}
